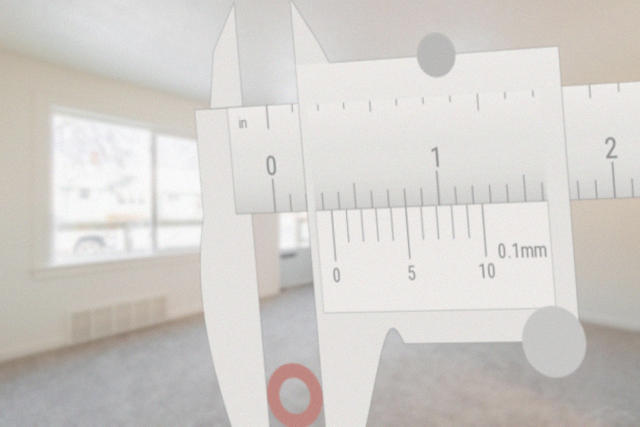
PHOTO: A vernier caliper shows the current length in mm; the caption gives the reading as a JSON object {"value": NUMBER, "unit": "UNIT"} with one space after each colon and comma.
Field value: {"value": 3.5, "unit": "mm"}
